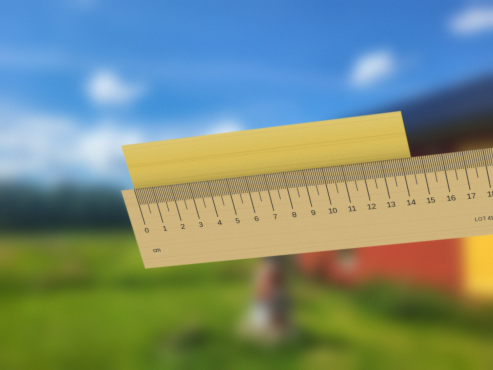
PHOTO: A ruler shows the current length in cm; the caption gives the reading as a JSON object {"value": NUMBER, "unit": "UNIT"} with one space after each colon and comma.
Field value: {"value": 14.5, "unit": "cm"}
